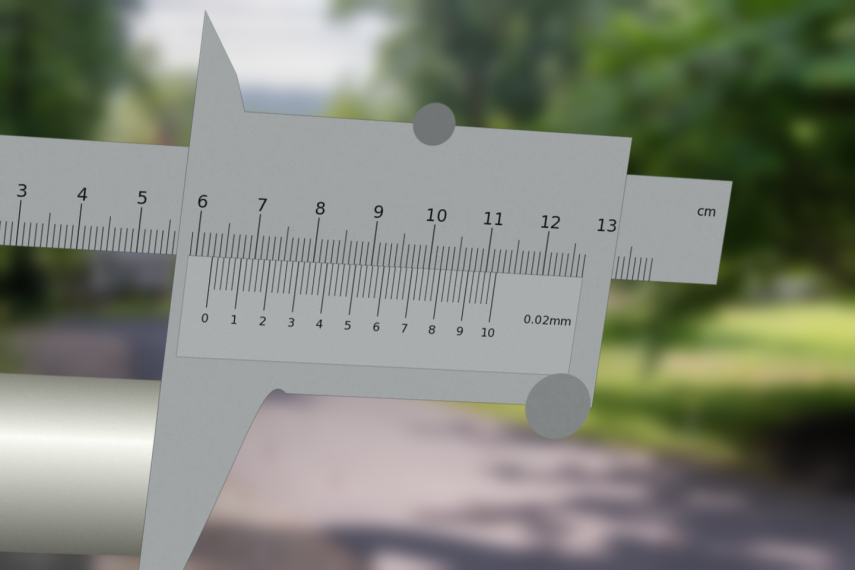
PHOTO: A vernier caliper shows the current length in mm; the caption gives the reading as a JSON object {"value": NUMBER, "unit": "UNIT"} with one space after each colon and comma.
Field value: {"value": 62.8, "unit": "mm"}
